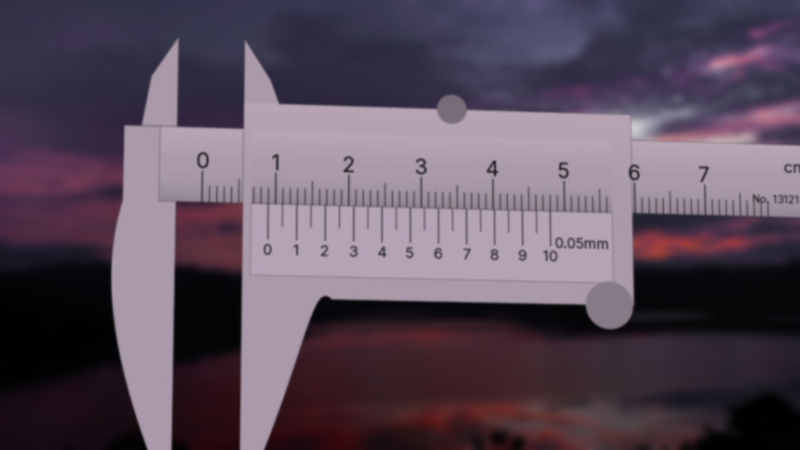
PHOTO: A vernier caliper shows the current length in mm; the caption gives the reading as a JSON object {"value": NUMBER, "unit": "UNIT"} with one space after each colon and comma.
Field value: {"value": 9.0, "unit": "mm"}
